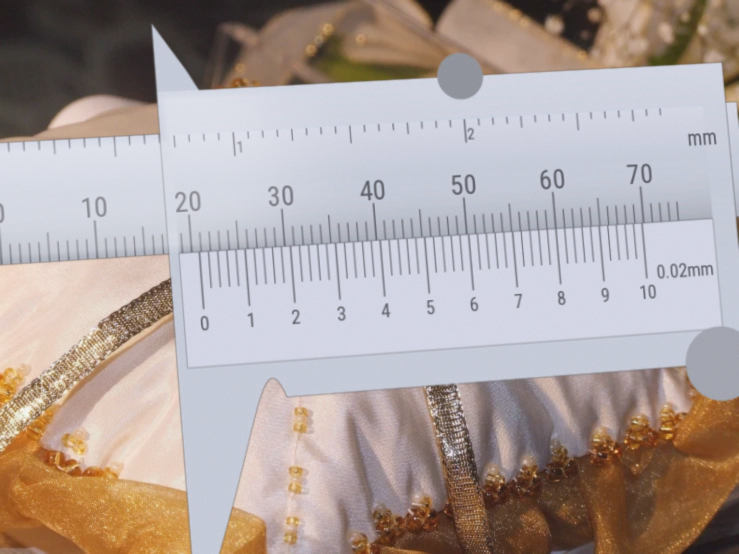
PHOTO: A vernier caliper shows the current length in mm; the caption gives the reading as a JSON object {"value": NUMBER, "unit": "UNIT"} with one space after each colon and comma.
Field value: {"value": 20.8, "unit": "mm"}
